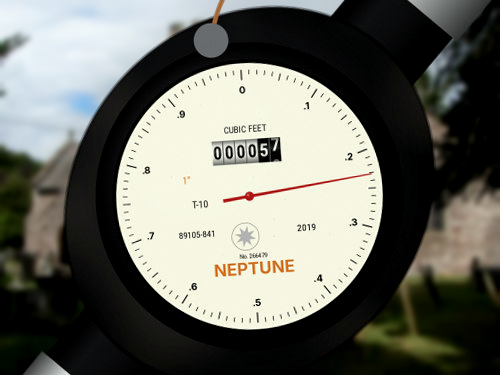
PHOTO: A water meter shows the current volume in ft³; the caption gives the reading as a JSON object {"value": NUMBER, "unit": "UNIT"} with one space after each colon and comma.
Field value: {"value": 57.23, "unit": "ft³"}
